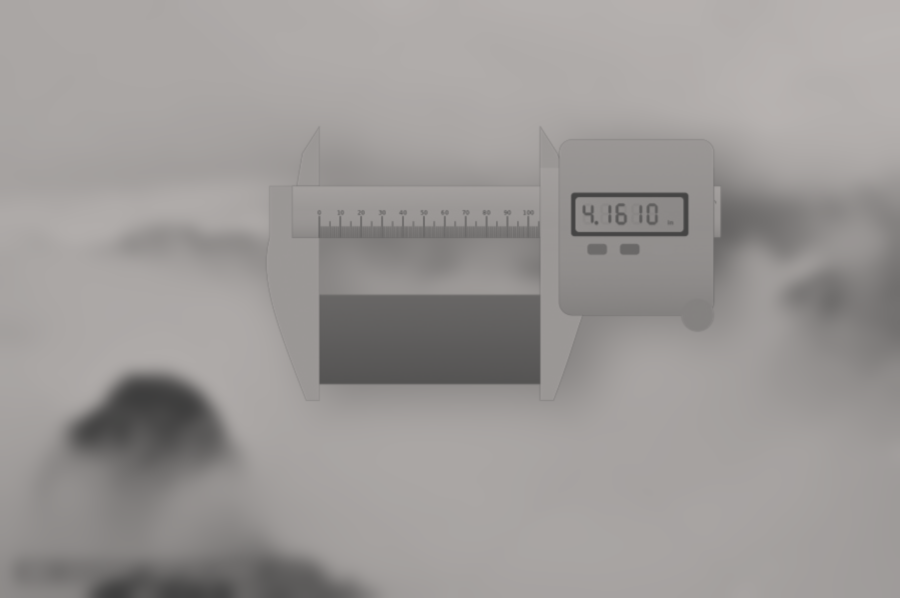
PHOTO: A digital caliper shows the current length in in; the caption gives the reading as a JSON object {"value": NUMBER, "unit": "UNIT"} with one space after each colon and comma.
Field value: {"value": 4.1610, "unit": "in"}
